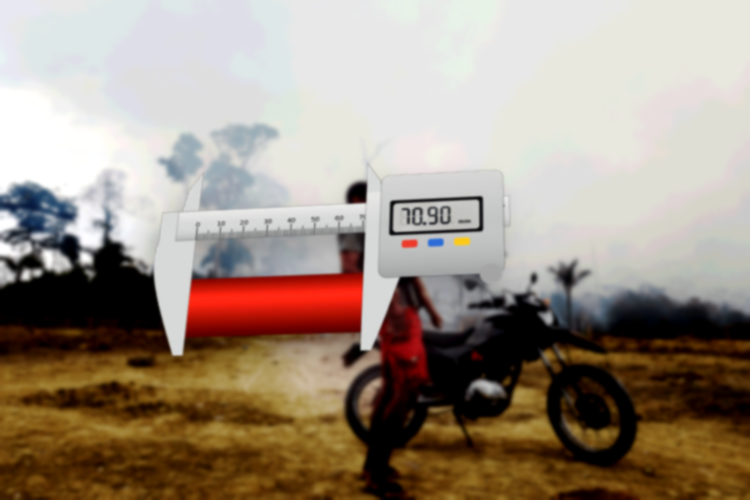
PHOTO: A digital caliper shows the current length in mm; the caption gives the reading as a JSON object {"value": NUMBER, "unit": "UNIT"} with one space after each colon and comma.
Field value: {"value": 70.90, "unit": "mm"}
